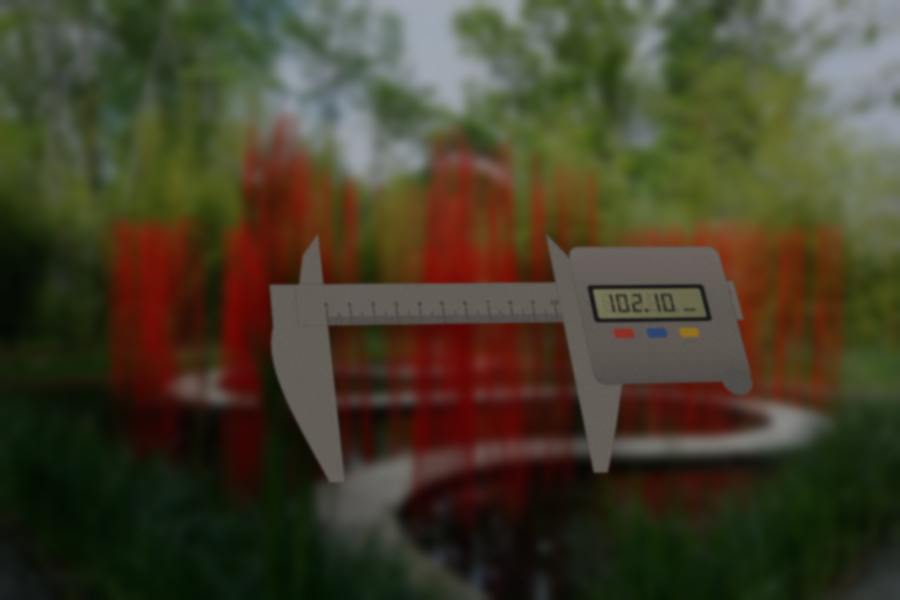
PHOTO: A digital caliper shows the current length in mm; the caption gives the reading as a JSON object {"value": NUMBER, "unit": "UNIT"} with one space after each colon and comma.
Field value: {"value": 102.10, "unit": "mm"}
